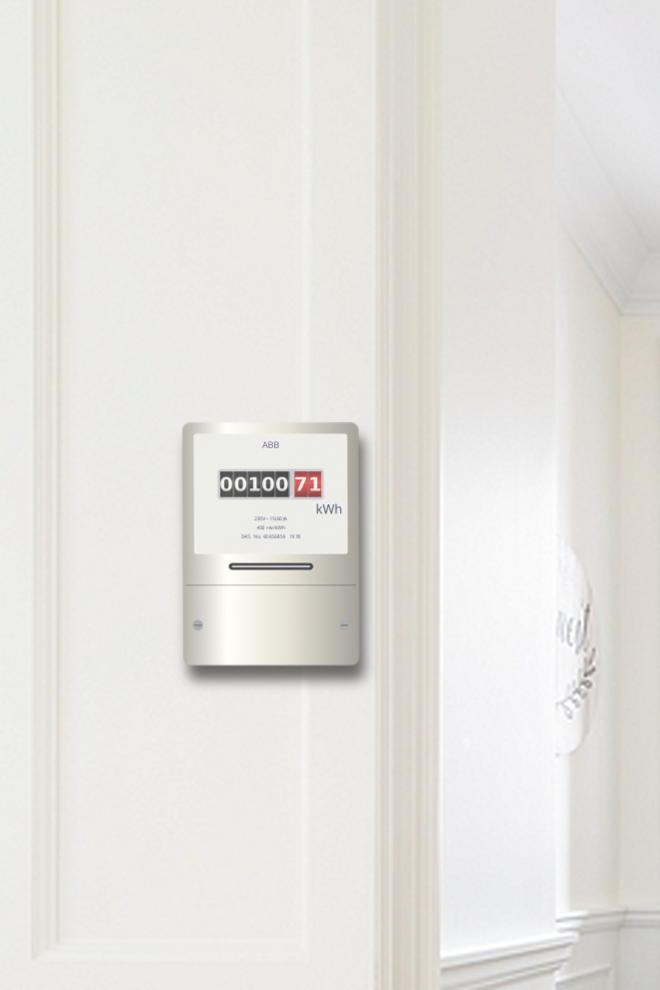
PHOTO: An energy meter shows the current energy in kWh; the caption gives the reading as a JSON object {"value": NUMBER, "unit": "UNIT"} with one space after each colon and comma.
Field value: {"value": 100.71, "unit": "kWh"}
